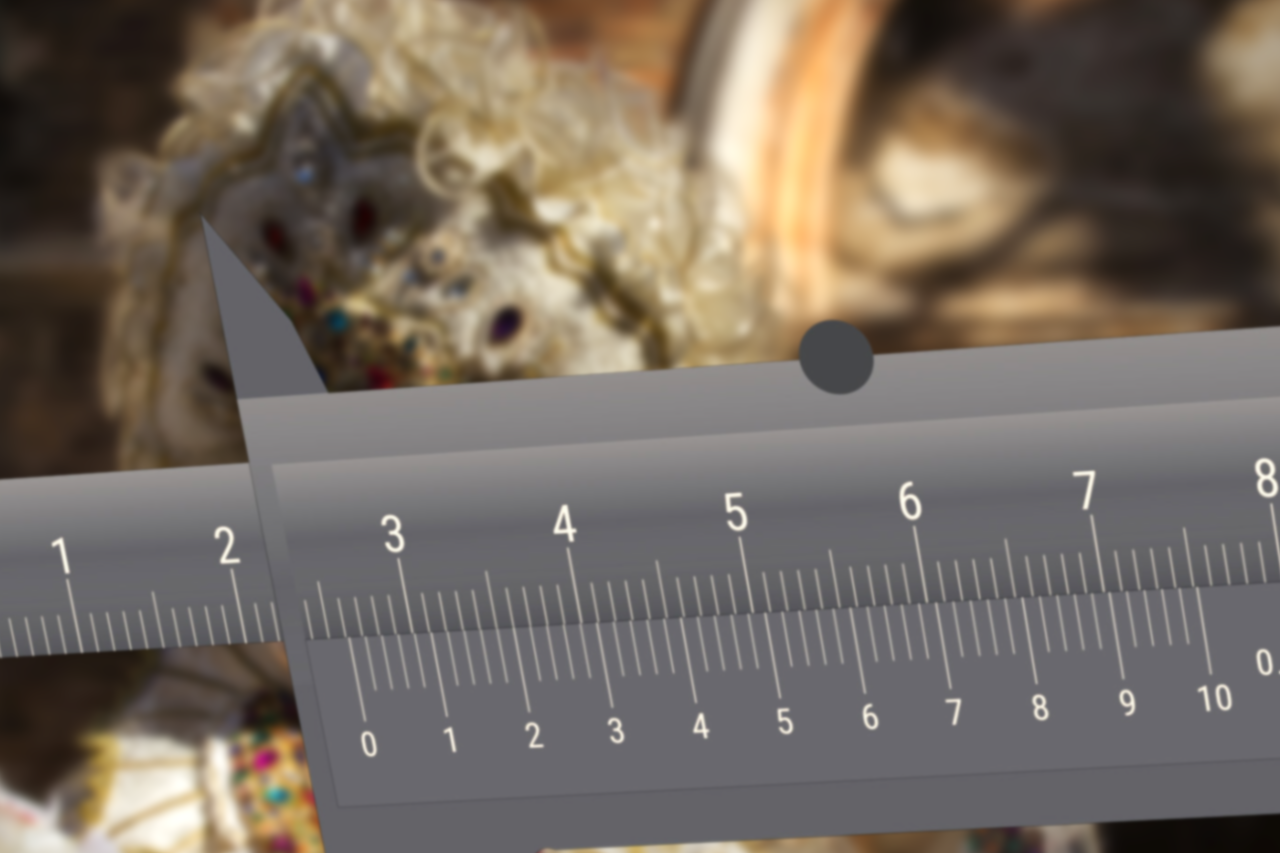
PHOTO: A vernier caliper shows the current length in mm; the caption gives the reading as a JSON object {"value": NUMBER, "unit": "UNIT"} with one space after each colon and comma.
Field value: {"value": 26.2, "unit": "mm"}
